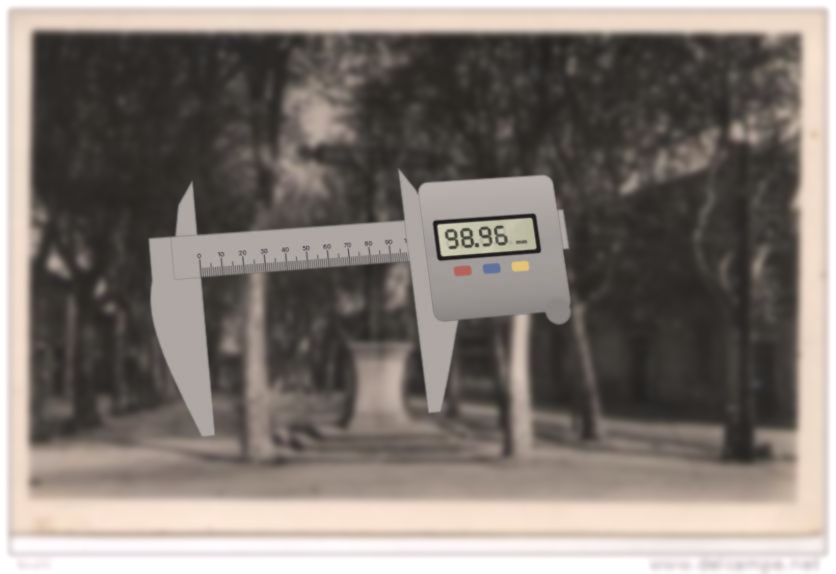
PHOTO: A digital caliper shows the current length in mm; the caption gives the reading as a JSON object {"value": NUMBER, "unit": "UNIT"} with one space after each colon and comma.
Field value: {"value": 98.96, "unit": "mm"}
